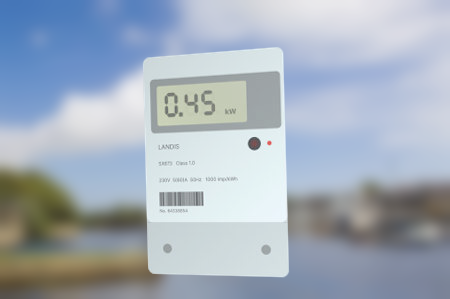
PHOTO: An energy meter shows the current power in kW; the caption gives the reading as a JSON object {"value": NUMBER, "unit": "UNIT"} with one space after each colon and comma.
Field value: {"value": 0.45, "unit": "kW"}
